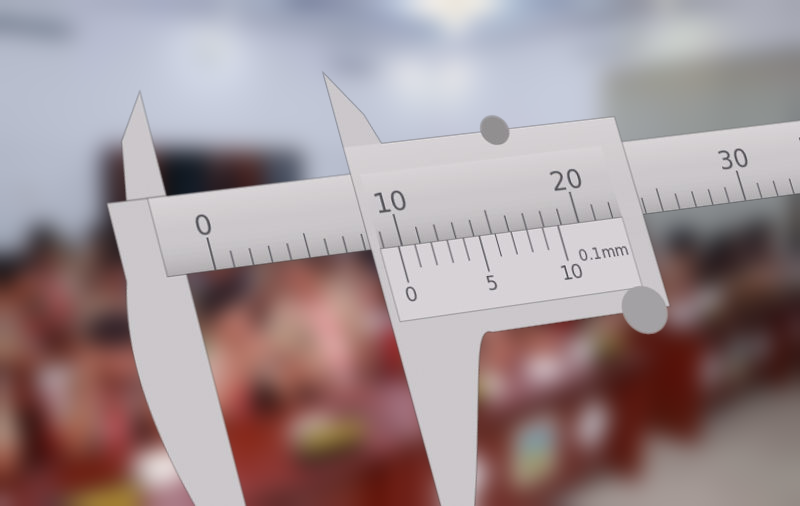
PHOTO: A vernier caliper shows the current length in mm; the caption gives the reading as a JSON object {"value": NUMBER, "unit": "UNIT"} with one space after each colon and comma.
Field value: {"value": 9.8, "unit": "mm"}
